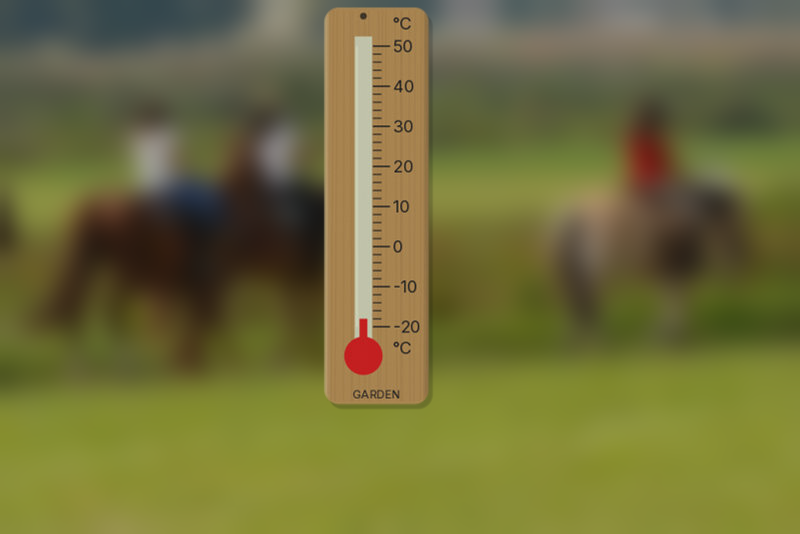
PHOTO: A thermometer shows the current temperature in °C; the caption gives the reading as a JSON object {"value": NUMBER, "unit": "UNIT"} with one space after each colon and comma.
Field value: {"value": -18, "unit": "°C"}
